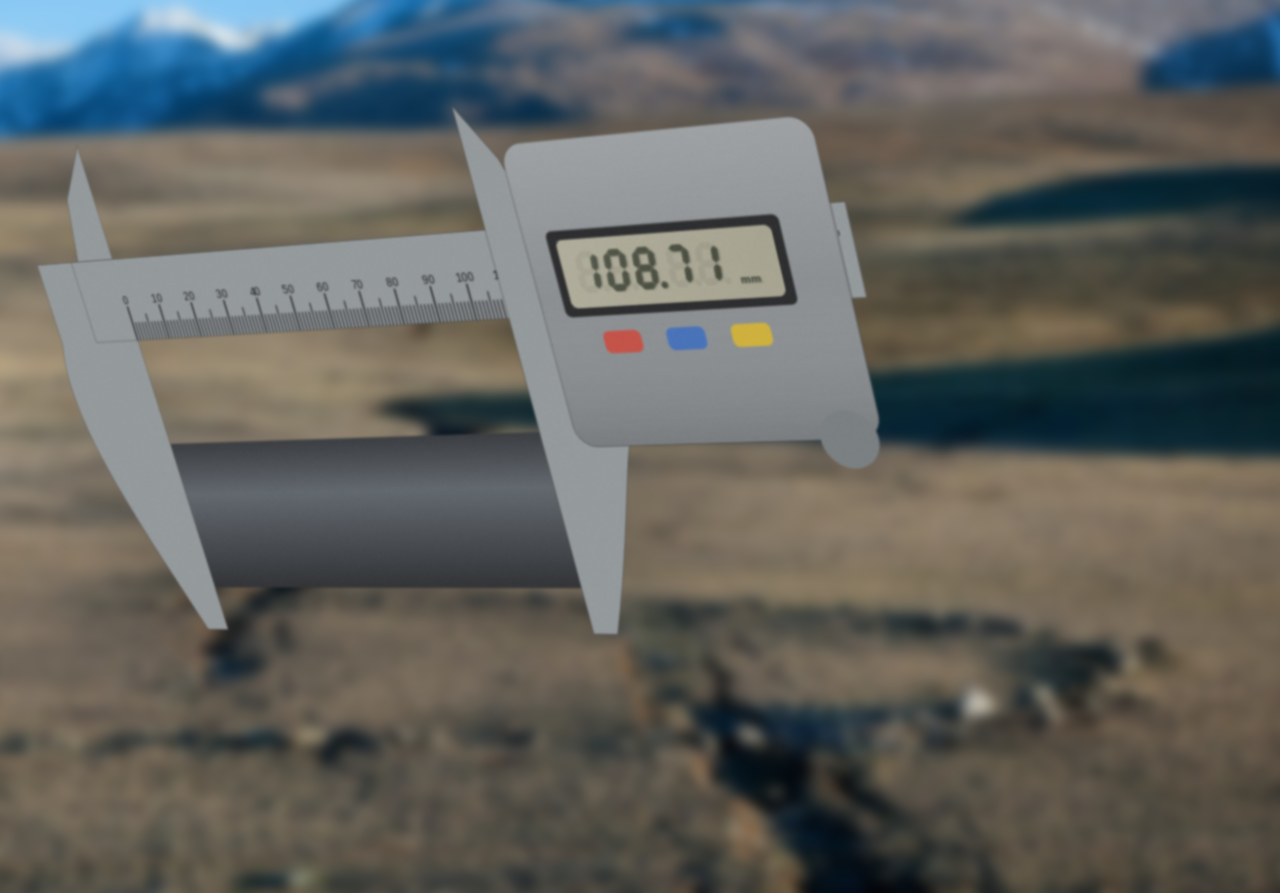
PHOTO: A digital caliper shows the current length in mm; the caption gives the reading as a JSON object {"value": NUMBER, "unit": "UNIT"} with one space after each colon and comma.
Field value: {"value": 108.71, "unit": "mm"}
